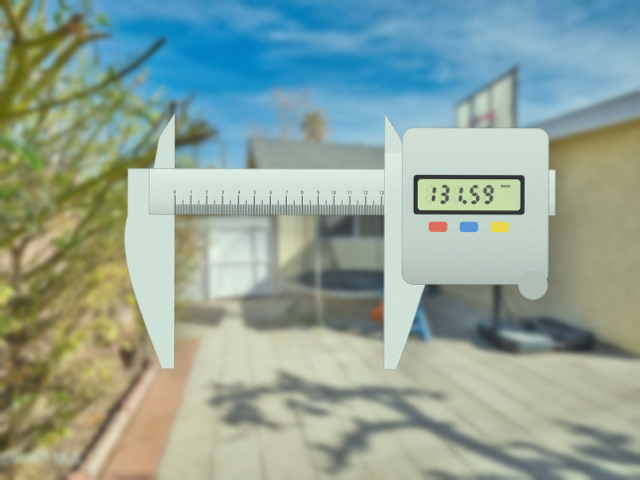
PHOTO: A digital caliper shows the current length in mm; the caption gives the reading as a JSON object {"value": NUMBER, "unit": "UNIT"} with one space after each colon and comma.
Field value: {"value": 131.59, "unit": "mm"}
